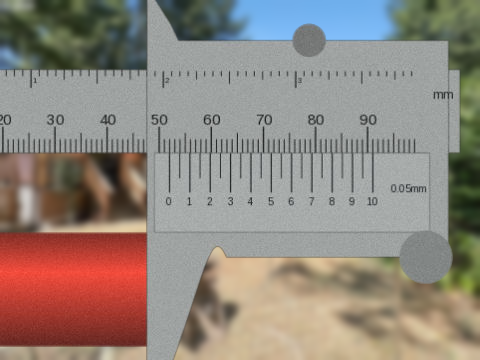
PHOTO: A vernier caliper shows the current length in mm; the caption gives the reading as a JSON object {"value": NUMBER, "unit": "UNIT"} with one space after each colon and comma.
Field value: {"value": 52.0, "unit": "mm"}
